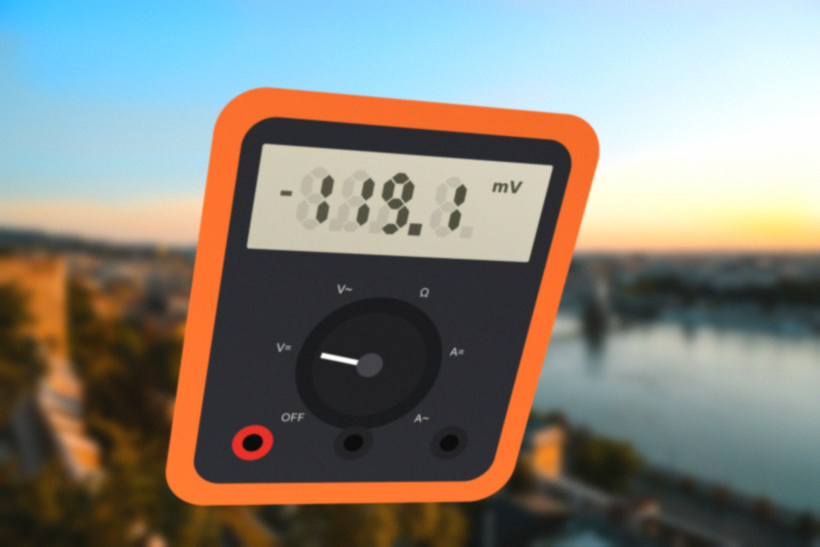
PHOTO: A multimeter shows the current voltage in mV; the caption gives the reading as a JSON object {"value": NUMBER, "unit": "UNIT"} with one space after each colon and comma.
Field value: {"value": -119.1, "unit": "mV"}
